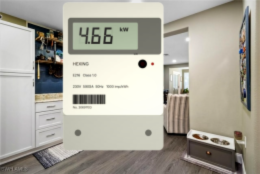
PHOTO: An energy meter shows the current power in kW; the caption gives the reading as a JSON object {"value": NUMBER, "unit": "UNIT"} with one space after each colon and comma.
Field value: {"value": 4.66, "unit": "kW"}
